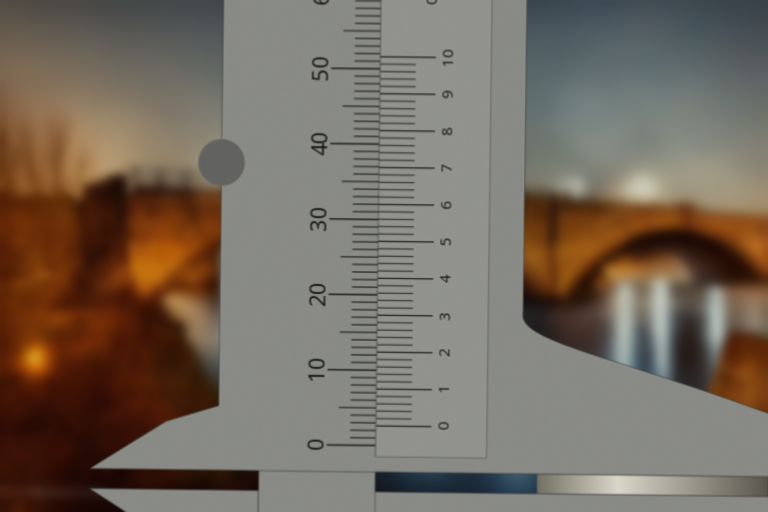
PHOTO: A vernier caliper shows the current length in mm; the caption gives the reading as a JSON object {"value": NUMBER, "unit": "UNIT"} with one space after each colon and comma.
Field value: {"value": 2.6, "unit": "mm"}
